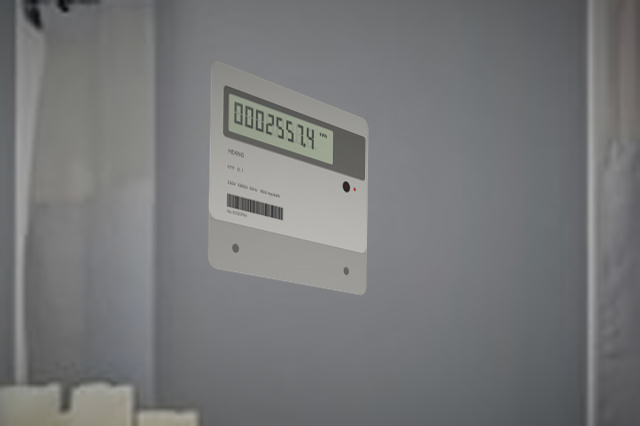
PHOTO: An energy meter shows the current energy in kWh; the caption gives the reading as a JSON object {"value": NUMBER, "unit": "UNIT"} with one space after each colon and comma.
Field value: {"value": 2557.4, "unit": "kWh"}
